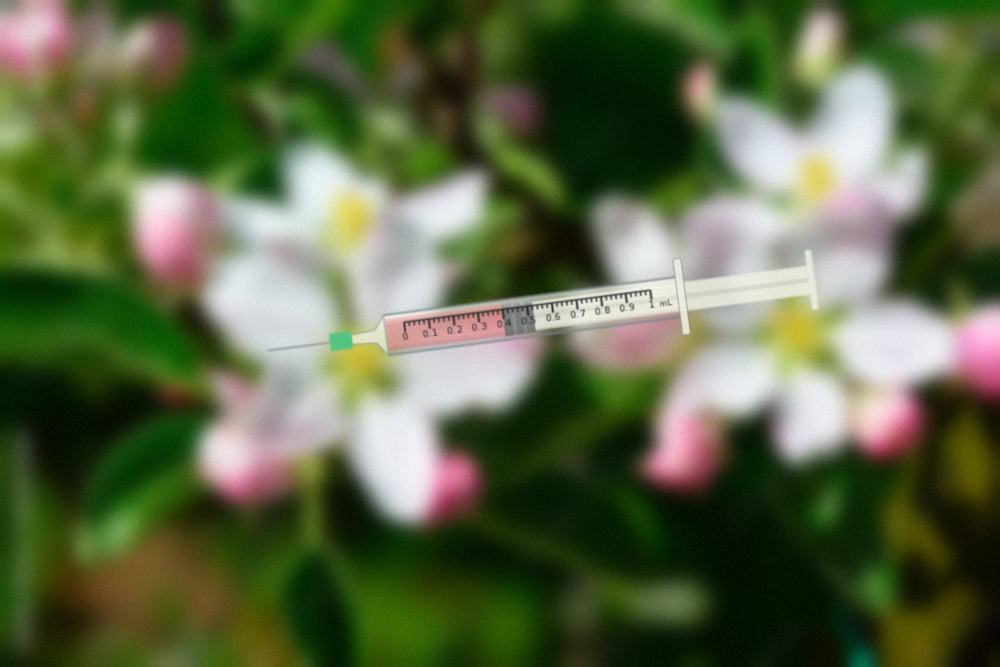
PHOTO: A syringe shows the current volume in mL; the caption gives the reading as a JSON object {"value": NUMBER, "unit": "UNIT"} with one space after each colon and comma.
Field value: {"value": 0.4, "unit": "mL"}
